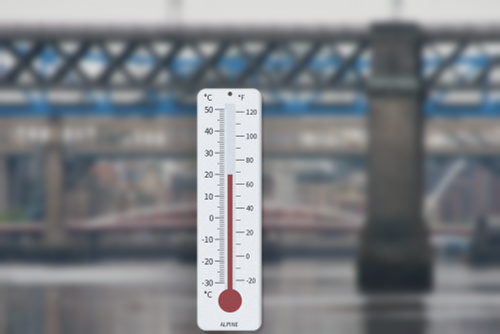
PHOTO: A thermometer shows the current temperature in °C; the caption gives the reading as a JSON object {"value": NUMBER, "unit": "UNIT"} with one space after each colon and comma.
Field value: {"value": 20, "unit": "°C"}
